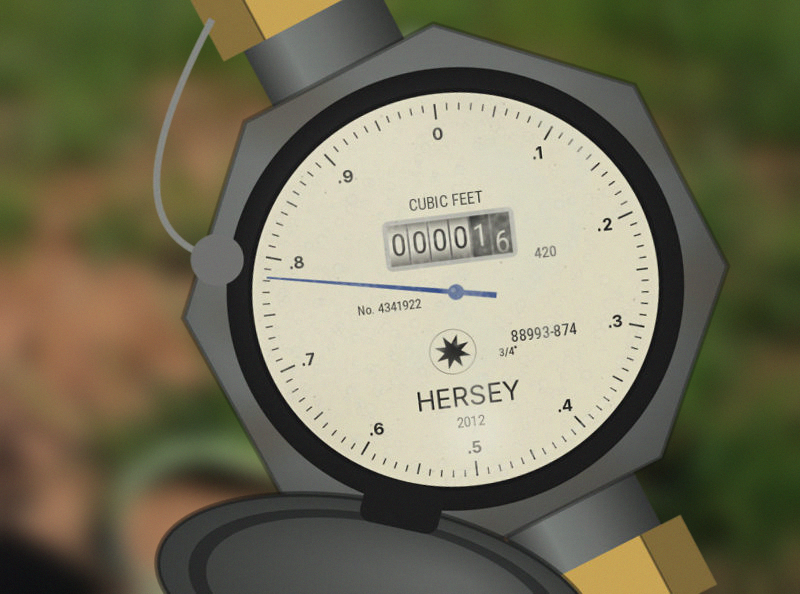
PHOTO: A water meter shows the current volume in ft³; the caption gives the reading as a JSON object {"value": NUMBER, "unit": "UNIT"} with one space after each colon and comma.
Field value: {"value": 15.78, "unit": "ft³"}
